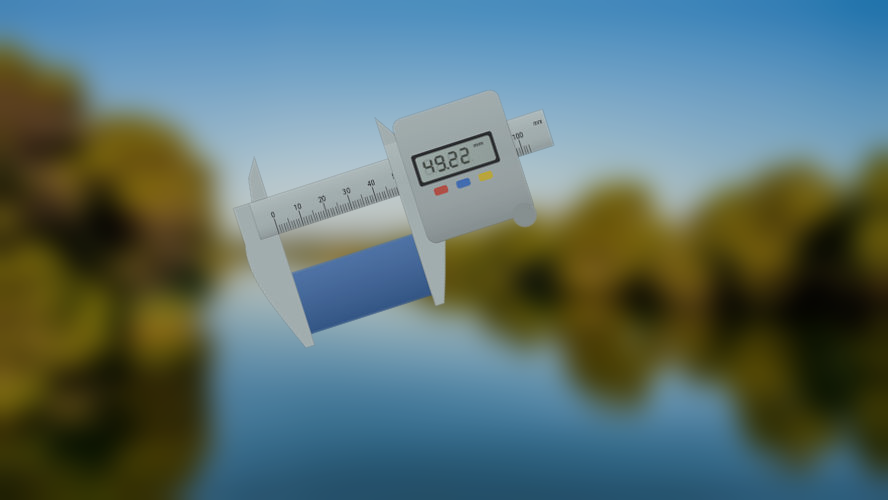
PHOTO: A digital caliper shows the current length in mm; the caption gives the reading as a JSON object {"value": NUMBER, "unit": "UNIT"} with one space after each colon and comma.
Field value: {"value": 49.22, "unit": "mm"}
